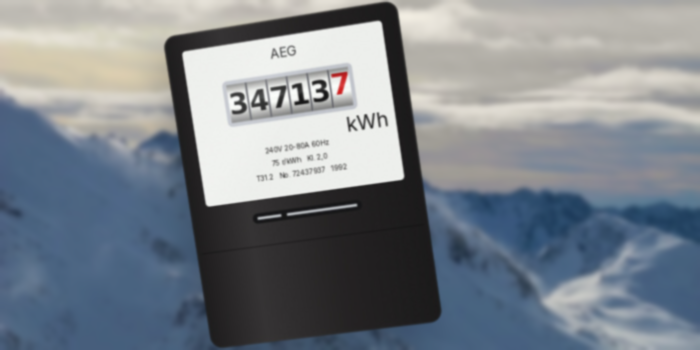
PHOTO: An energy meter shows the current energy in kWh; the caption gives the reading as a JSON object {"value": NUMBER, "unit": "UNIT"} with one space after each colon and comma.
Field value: {"value": 34713.7, "unit": "kWh"}
